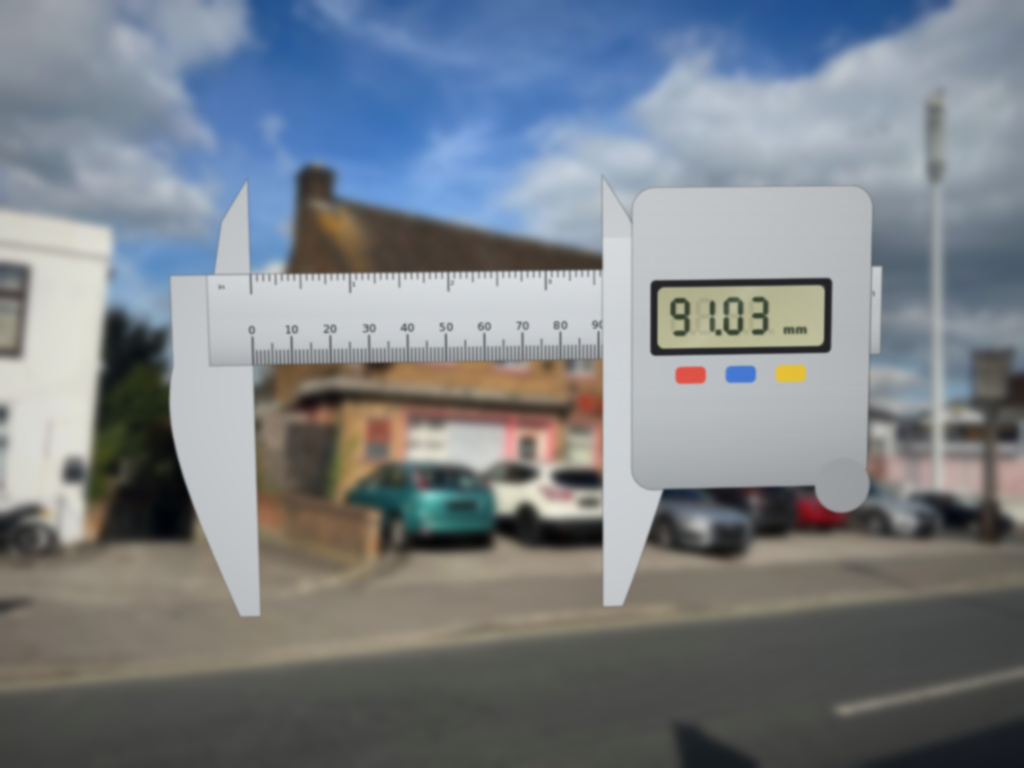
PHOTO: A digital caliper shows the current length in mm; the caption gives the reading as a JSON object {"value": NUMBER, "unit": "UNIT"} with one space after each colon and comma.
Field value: {"value": 91.03, "unit": "mm"}
